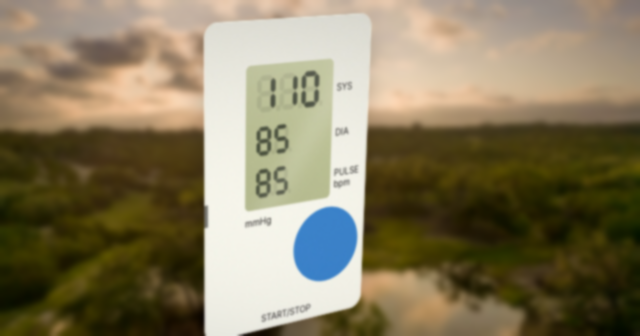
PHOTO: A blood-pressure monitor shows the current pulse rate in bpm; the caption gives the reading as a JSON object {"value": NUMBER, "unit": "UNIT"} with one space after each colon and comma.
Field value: {"value": 85, "unit": "bpm"}
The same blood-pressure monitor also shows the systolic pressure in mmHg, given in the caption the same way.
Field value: {"value": 110, "unit": "mmHg"}
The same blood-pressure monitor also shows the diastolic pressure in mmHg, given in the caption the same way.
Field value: {"value": 85, "unit": "mmHg"}
